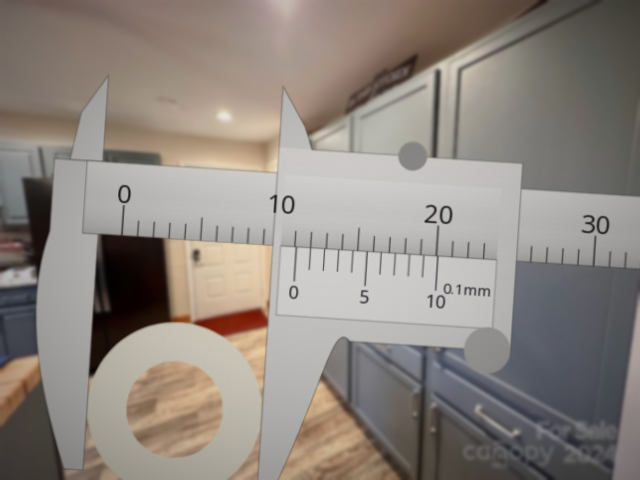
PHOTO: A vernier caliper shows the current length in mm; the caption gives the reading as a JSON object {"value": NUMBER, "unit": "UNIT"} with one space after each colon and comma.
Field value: {"value": 11.1, "unit": "mm"}
